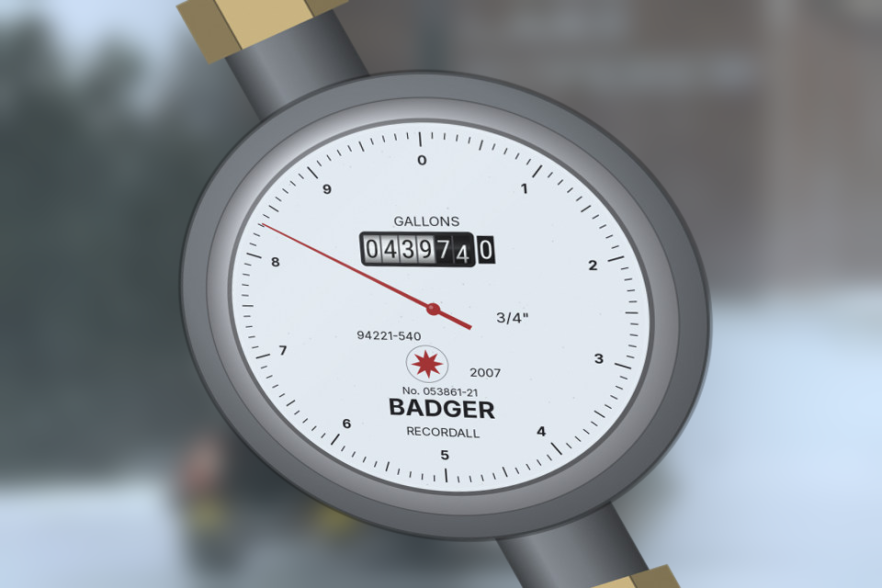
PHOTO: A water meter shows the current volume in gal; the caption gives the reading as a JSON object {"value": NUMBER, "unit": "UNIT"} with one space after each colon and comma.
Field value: {"value": 439738.3, "unit": "gal"}
